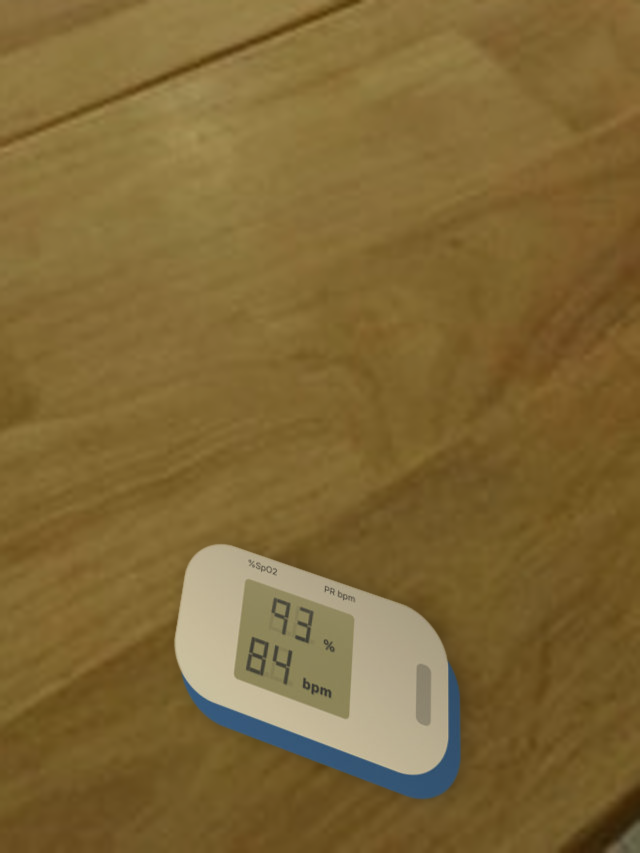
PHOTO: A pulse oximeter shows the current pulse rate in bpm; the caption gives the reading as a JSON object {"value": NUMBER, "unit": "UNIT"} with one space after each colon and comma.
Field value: {"value": 84, "unit": "bpm"}
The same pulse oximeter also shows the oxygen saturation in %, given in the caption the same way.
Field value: {"value": 93, "unit": "%"}
